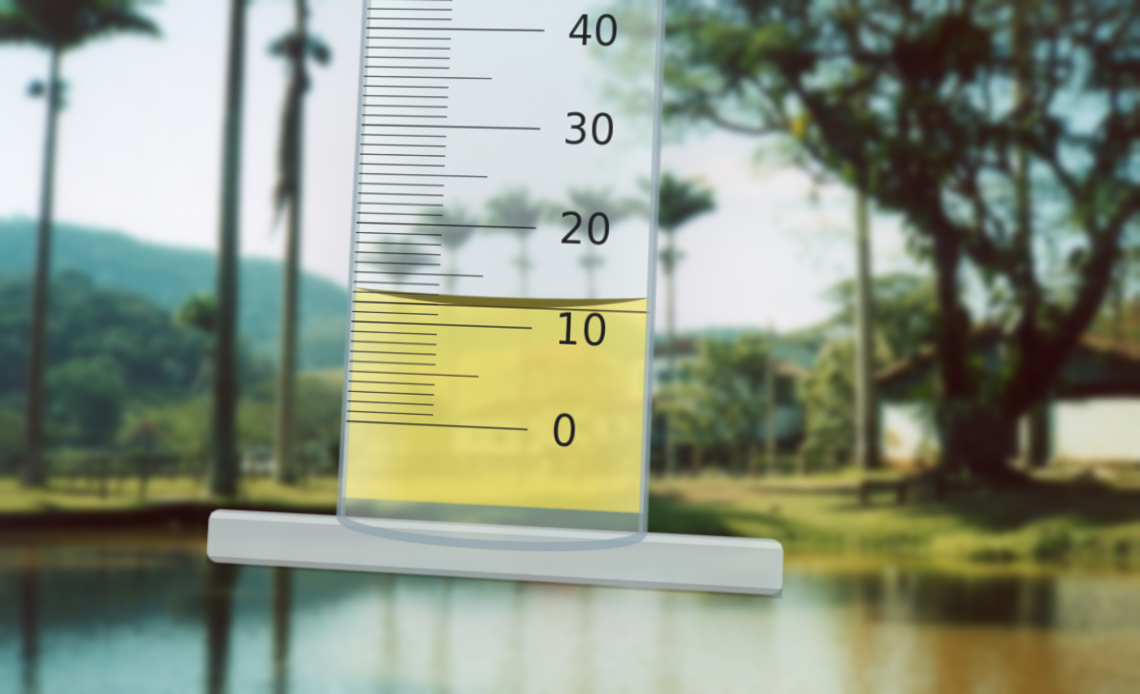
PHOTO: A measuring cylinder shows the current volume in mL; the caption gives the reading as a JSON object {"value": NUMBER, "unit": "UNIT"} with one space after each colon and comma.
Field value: {"value": 12, "unit": "mL"}
